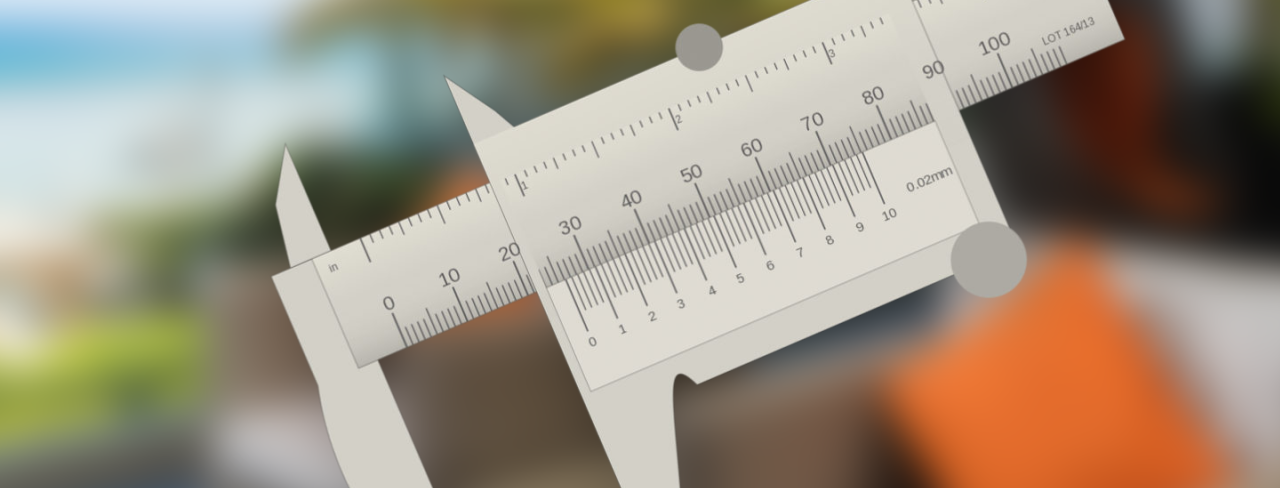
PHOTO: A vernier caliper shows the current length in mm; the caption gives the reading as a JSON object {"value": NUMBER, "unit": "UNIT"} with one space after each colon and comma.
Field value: {"value": 26.2, "unit": "mm"}
